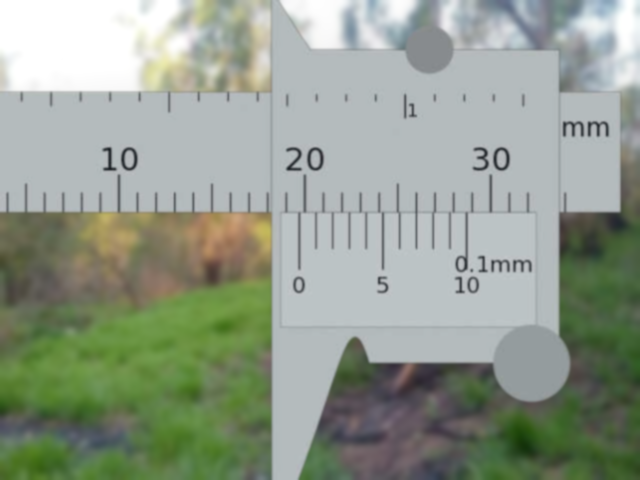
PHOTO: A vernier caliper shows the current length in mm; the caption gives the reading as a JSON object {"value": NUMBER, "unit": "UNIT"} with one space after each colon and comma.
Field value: {"value": 19.7, "unit": "mm"}
